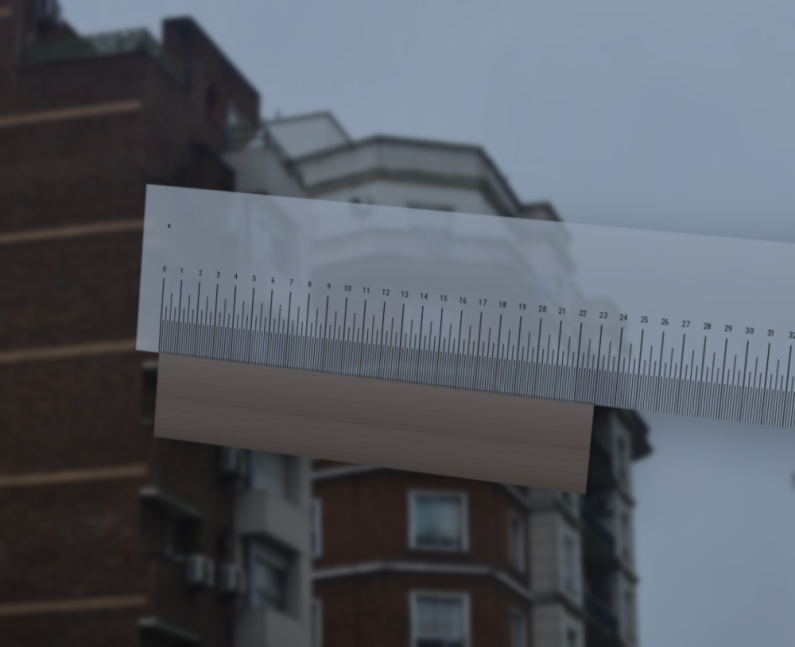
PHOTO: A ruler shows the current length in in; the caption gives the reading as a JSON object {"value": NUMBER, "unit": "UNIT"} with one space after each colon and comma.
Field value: {"value": 23, "unit": "in"}
